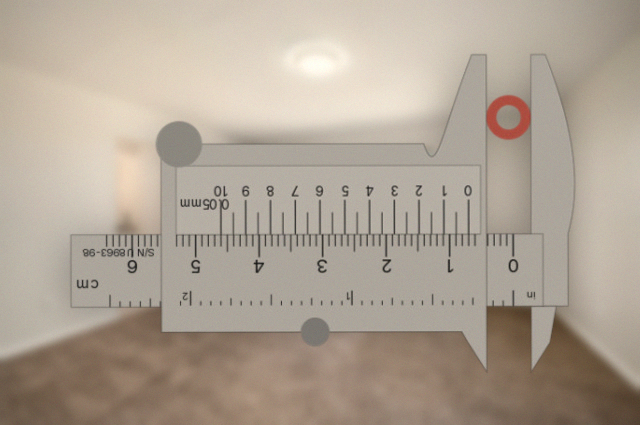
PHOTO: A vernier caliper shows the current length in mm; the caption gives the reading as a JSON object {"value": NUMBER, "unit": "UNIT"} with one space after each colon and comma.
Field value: {"value": 7.0, "unit": "mm"}
